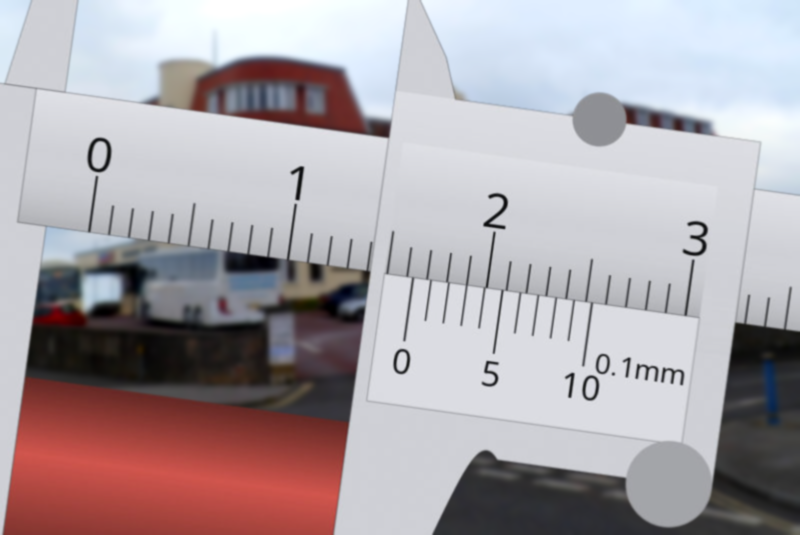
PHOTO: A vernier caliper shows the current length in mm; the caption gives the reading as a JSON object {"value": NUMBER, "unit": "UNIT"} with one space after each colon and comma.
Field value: {"value": 16.3, "unit": "mm"}
